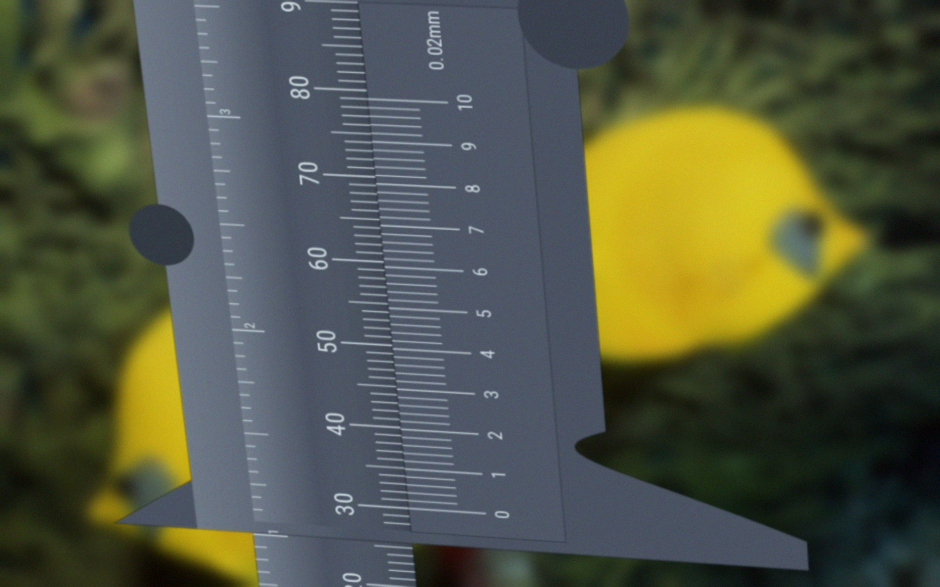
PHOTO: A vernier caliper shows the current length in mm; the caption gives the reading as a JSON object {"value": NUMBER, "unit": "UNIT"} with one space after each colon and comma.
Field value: {"value": 30.0, "unit": "mm"}
